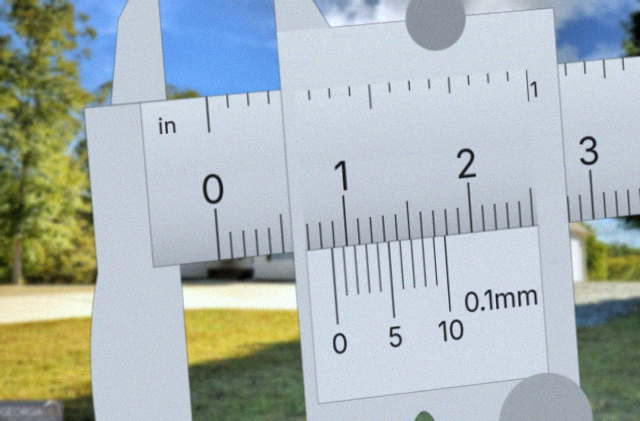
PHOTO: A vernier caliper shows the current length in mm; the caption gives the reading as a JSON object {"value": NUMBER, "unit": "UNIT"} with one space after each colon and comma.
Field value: {"value": 8.8, "unit": "mm"}
